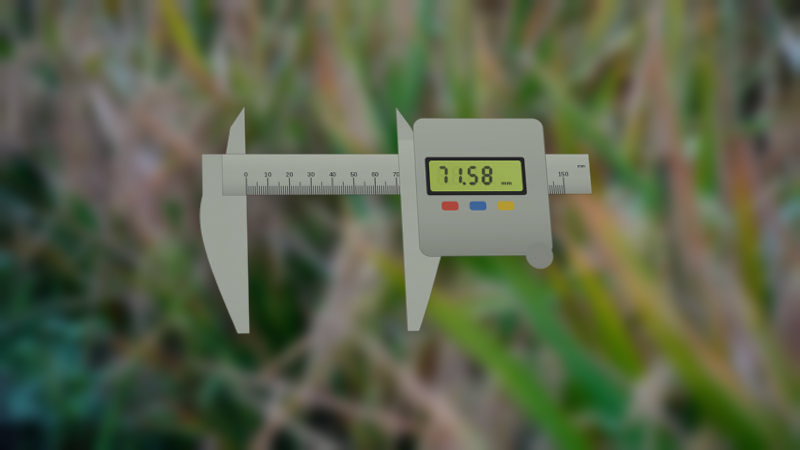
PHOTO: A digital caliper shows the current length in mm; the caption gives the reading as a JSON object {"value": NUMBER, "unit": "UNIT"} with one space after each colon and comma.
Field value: {"value": 71.58, "unit": "mm"}
